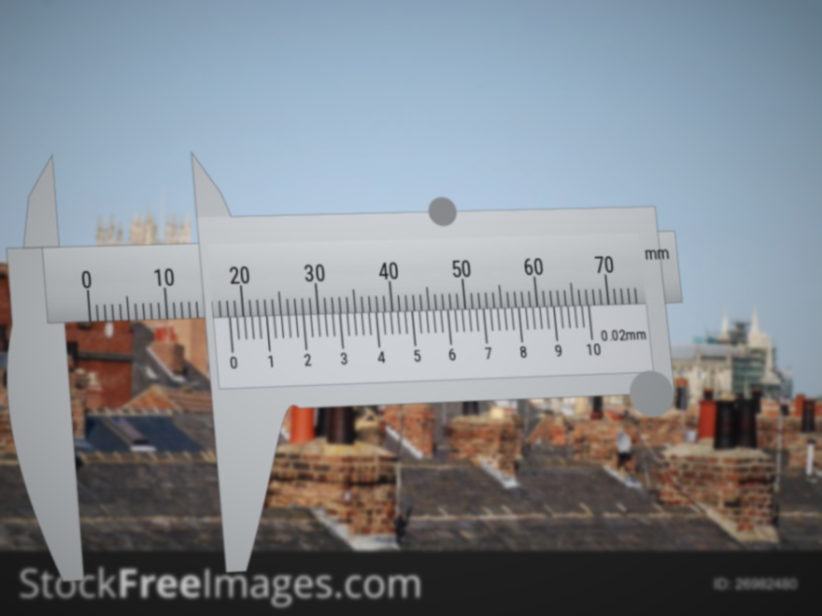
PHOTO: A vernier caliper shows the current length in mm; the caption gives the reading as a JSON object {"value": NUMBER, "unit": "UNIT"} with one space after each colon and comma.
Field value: {"value": 18.2, "unit": "mm"}
